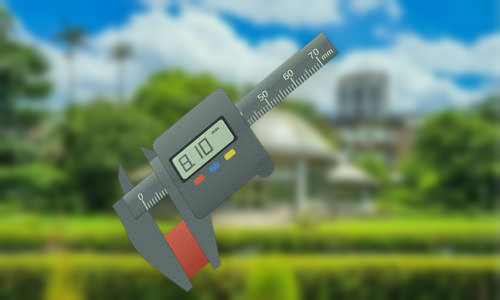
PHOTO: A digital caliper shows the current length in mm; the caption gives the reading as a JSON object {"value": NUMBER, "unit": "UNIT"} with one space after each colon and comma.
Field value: {"value": 8.10, "unit": "mm"}
